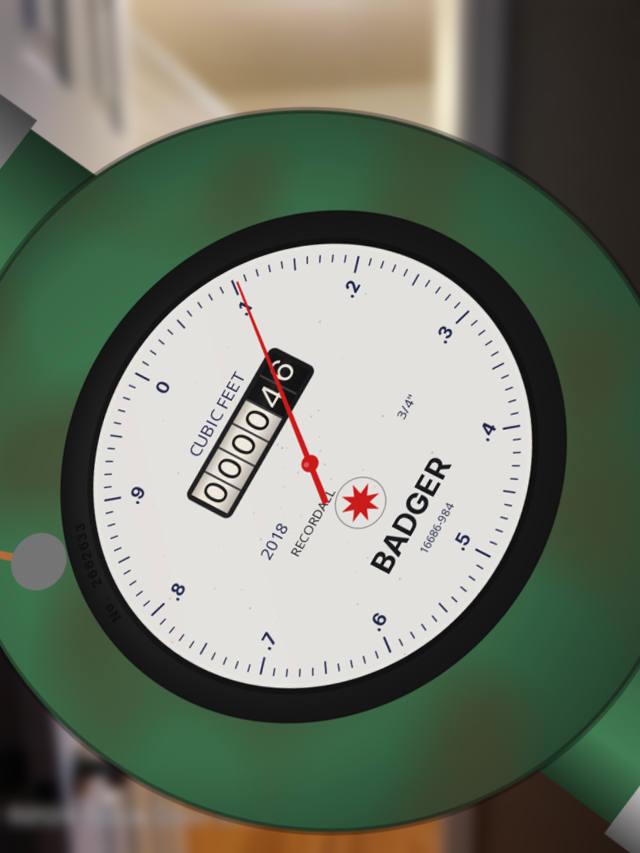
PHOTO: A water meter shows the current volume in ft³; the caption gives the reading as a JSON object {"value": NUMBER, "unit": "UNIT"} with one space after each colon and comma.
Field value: {"value": 46.10, "unit": "ft³"}
